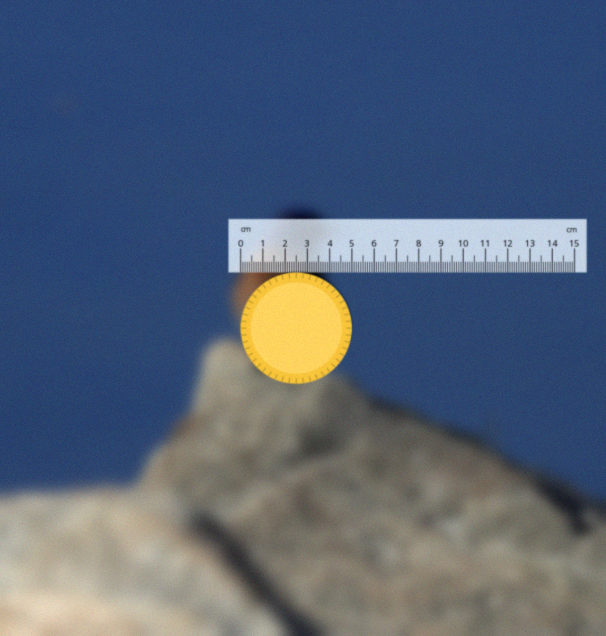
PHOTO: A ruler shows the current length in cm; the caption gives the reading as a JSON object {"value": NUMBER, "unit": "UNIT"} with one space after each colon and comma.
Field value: {"value": 5, "unit": "cm"}
